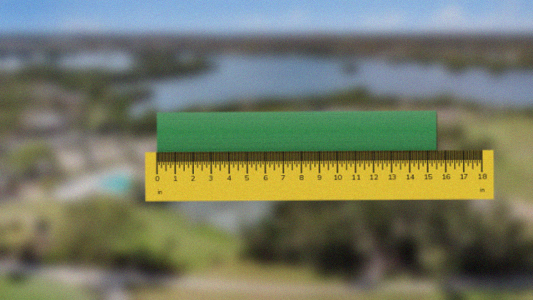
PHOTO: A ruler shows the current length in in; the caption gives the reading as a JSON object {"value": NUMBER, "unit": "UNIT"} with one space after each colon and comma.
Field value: {"value": 15.5, "unit": "in"}
